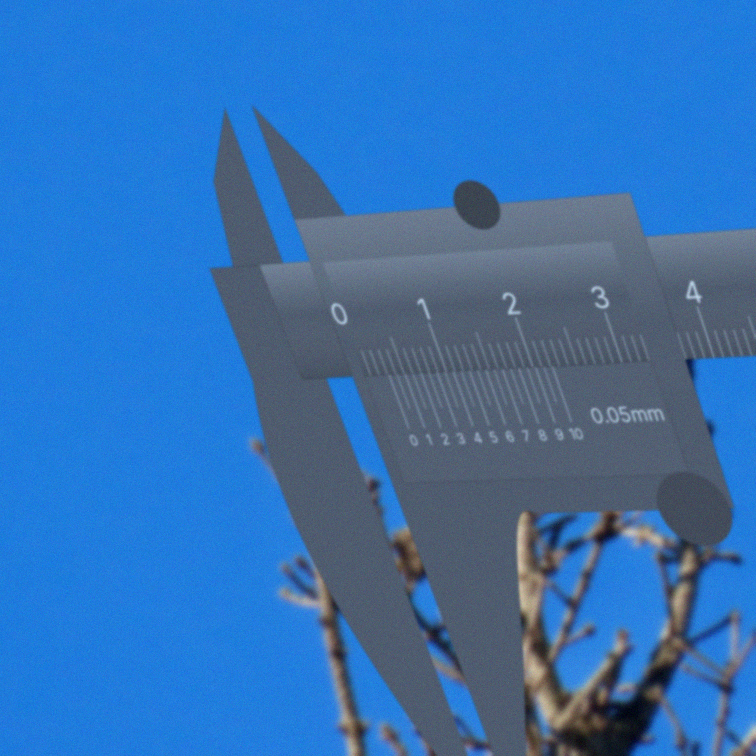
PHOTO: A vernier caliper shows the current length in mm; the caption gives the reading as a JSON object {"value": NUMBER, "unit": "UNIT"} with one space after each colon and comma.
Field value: {"value": 3.2, "unit": "mm"}
